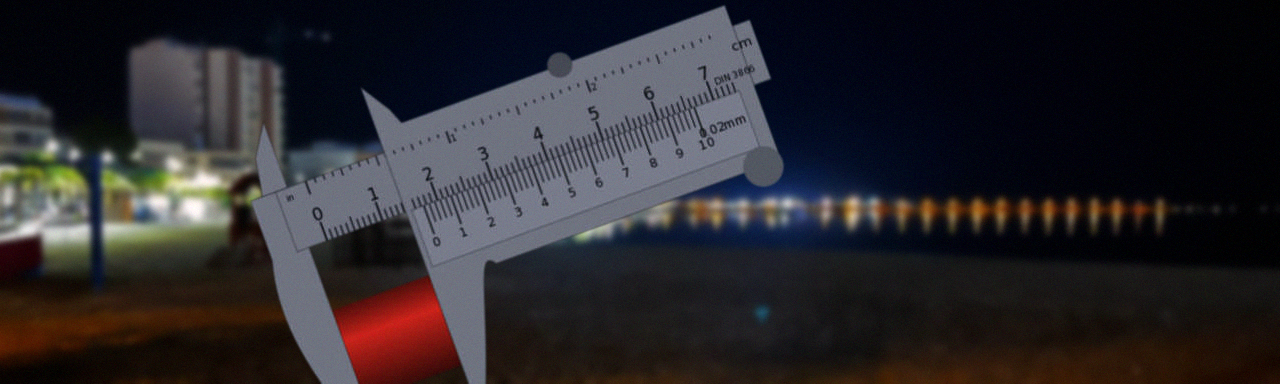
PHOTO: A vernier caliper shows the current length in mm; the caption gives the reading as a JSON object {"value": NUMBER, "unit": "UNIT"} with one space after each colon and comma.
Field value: {"value": 17.5, "unit": "mm"}
